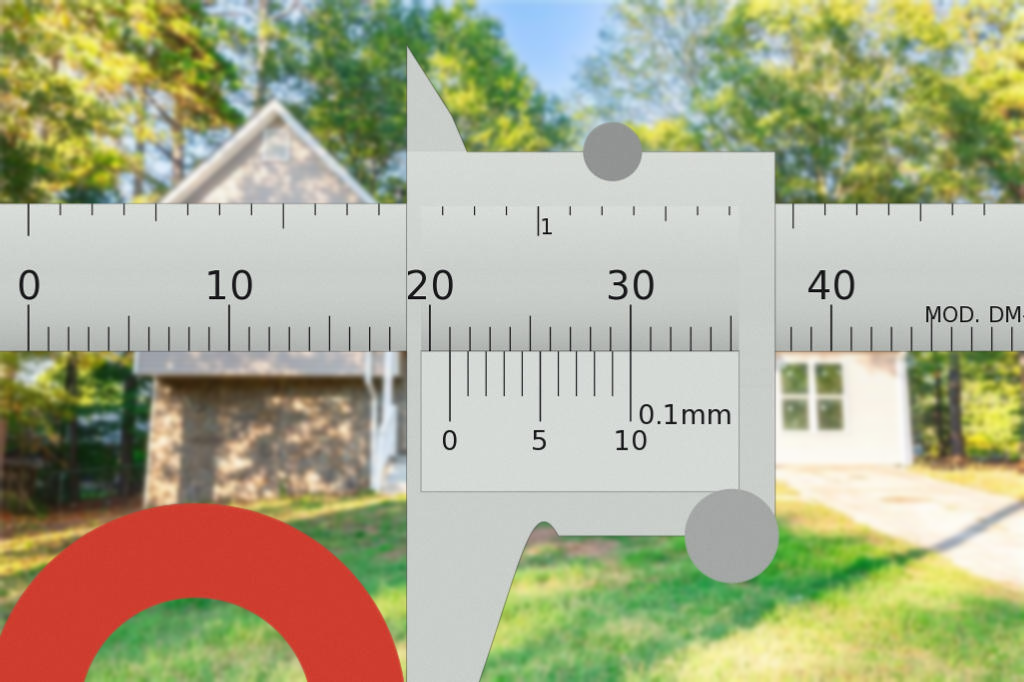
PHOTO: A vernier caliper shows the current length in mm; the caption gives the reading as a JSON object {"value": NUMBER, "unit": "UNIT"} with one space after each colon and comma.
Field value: {"value": 21.0, "unit": "mm"}
